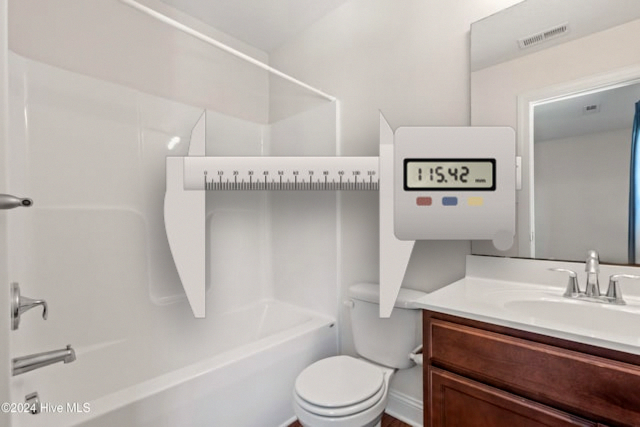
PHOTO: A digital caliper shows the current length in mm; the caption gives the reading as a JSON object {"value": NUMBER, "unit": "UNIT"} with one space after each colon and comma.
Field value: {"value": 115.42, "unit": "mm"}
